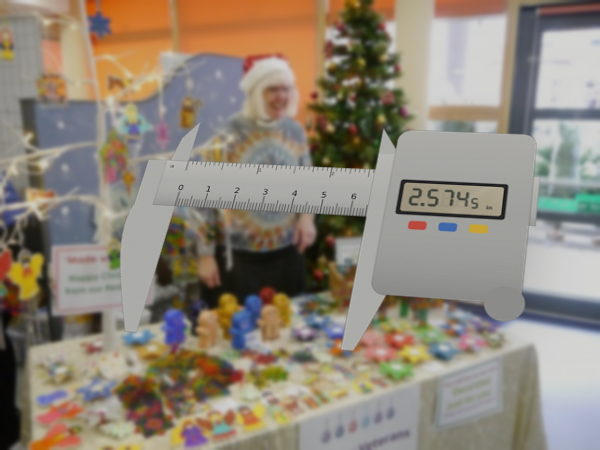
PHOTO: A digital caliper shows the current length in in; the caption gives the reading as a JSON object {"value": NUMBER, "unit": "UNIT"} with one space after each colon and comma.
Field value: {"value": 2.5745, "unit": "in"}
